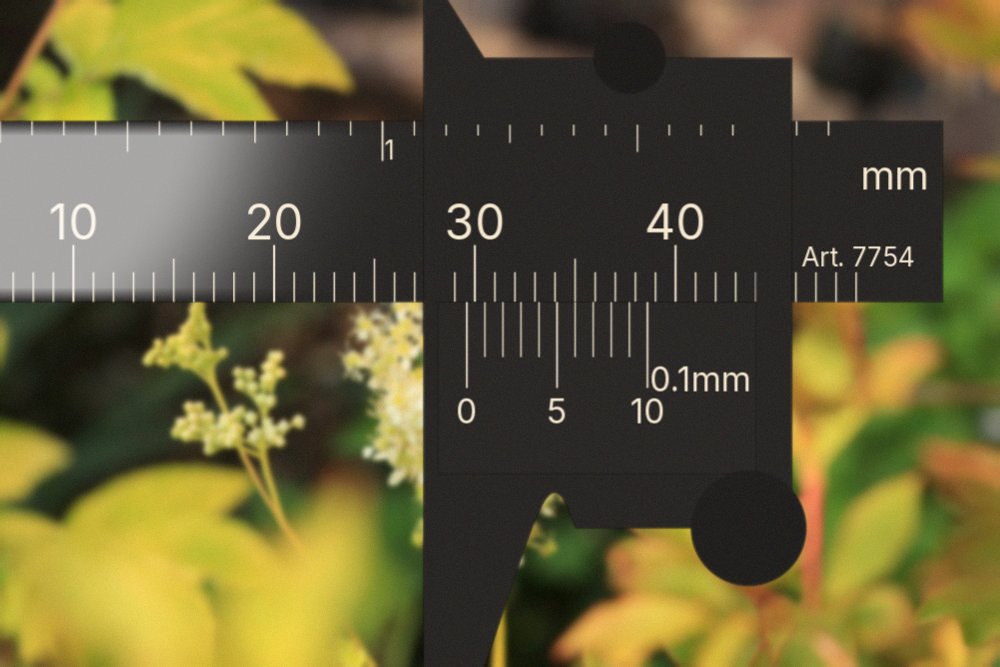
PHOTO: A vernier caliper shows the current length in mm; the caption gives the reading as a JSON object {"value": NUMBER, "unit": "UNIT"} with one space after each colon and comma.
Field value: {"value": 29.6, "unit": "mm"}
